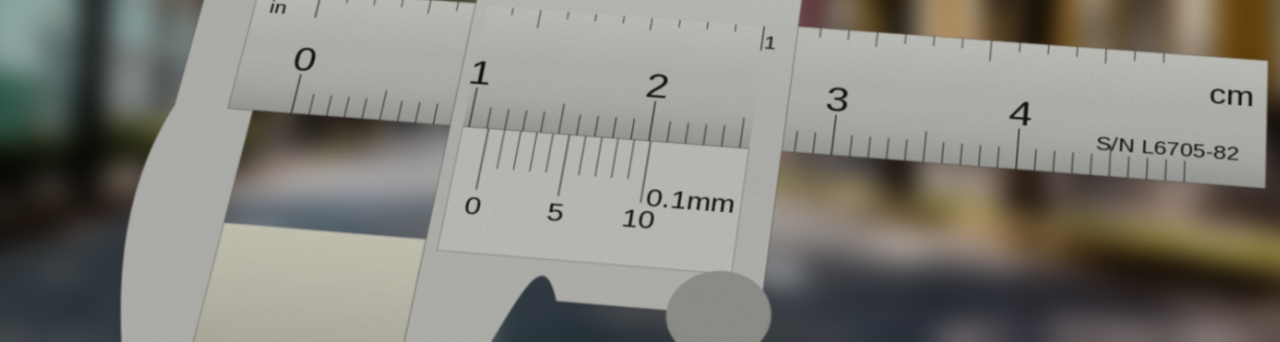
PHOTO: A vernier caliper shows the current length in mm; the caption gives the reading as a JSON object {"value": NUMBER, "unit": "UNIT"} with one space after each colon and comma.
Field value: {"value": 11.1, "unit": "mm"}
